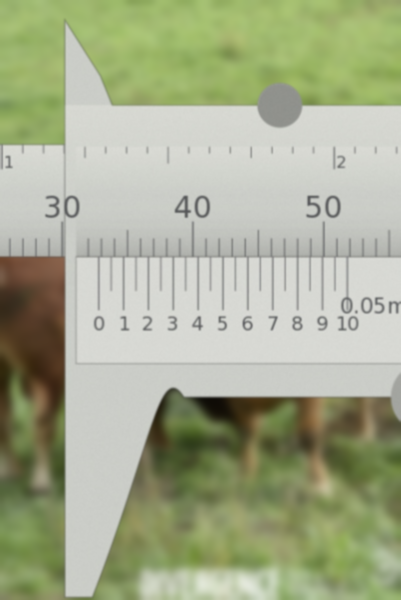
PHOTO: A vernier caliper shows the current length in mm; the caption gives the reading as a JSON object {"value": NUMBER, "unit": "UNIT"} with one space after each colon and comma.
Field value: {"value": 32.8, "unit": "mm"}
